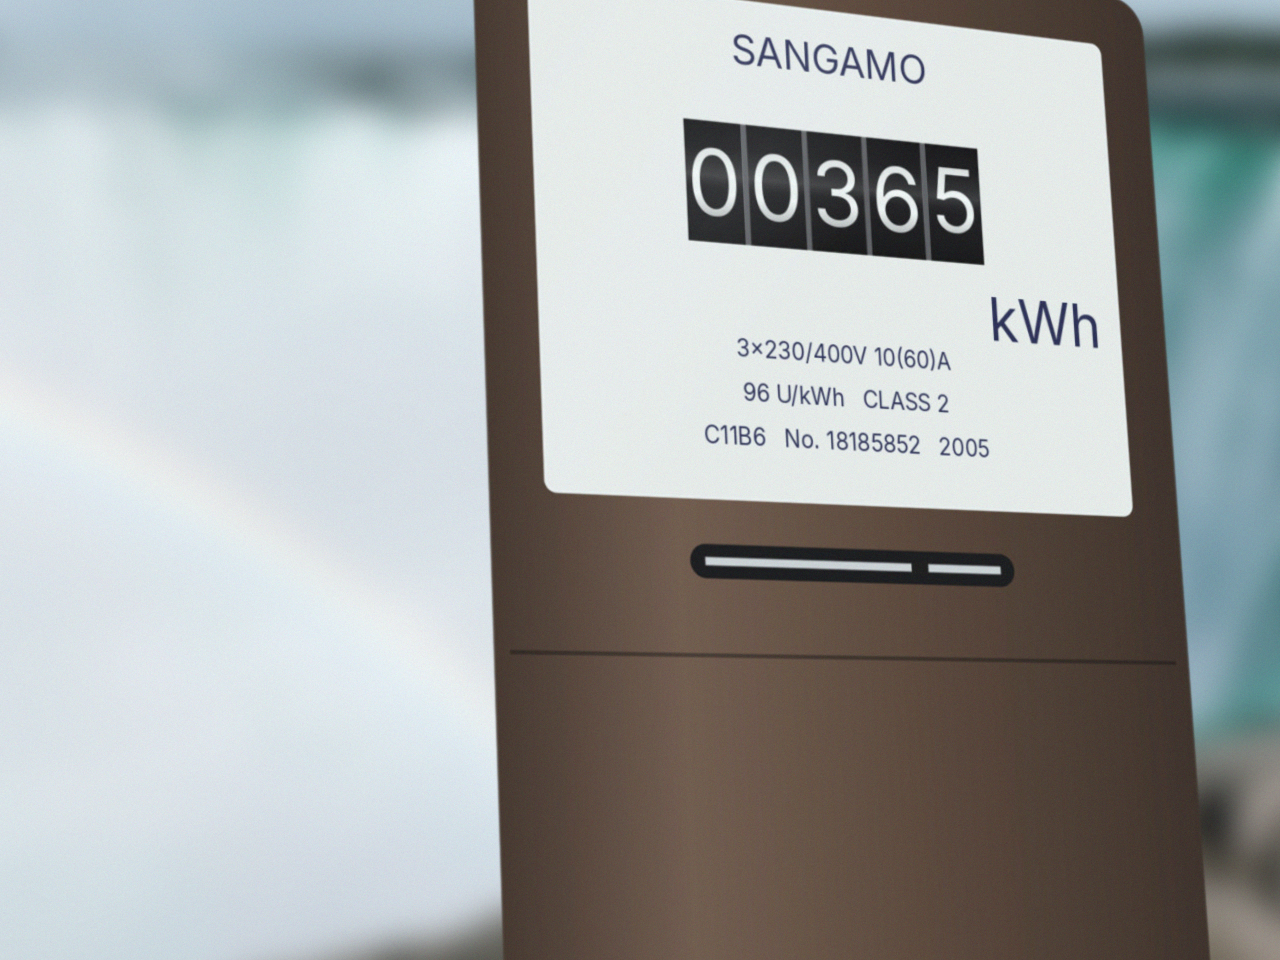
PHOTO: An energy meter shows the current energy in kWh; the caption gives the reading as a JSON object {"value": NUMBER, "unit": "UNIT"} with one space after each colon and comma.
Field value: {"value": 365, "unit": "kWh"}
